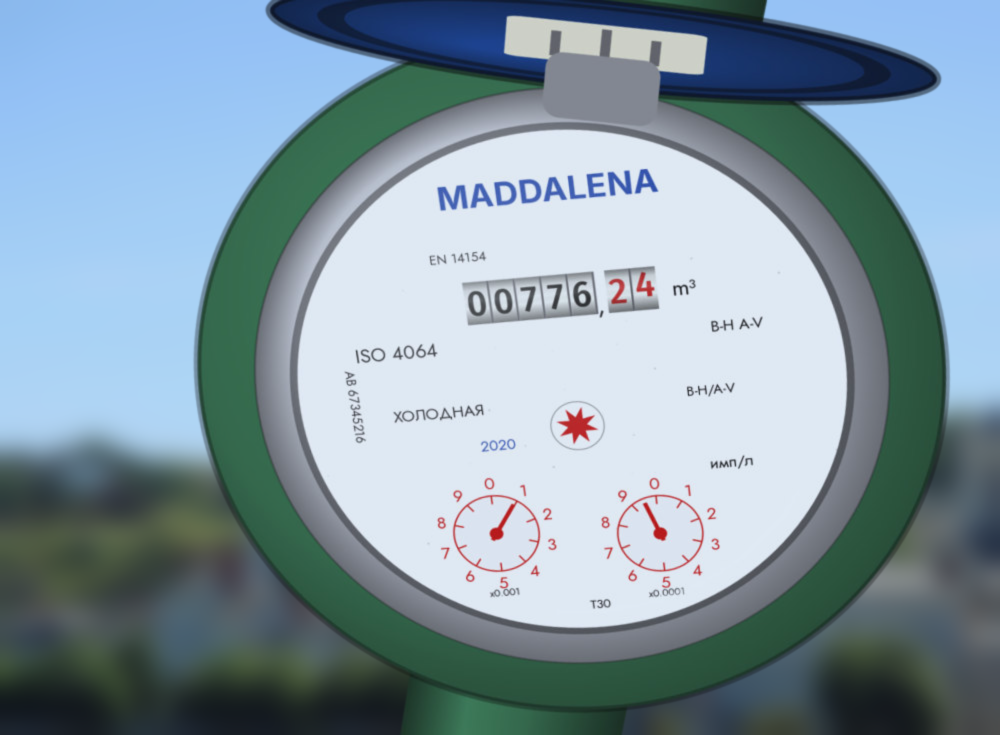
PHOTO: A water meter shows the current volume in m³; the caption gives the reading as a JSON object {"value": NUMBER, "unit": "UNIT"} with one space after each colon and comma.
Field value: {"value": 776.2409, "unit": "m³"}
